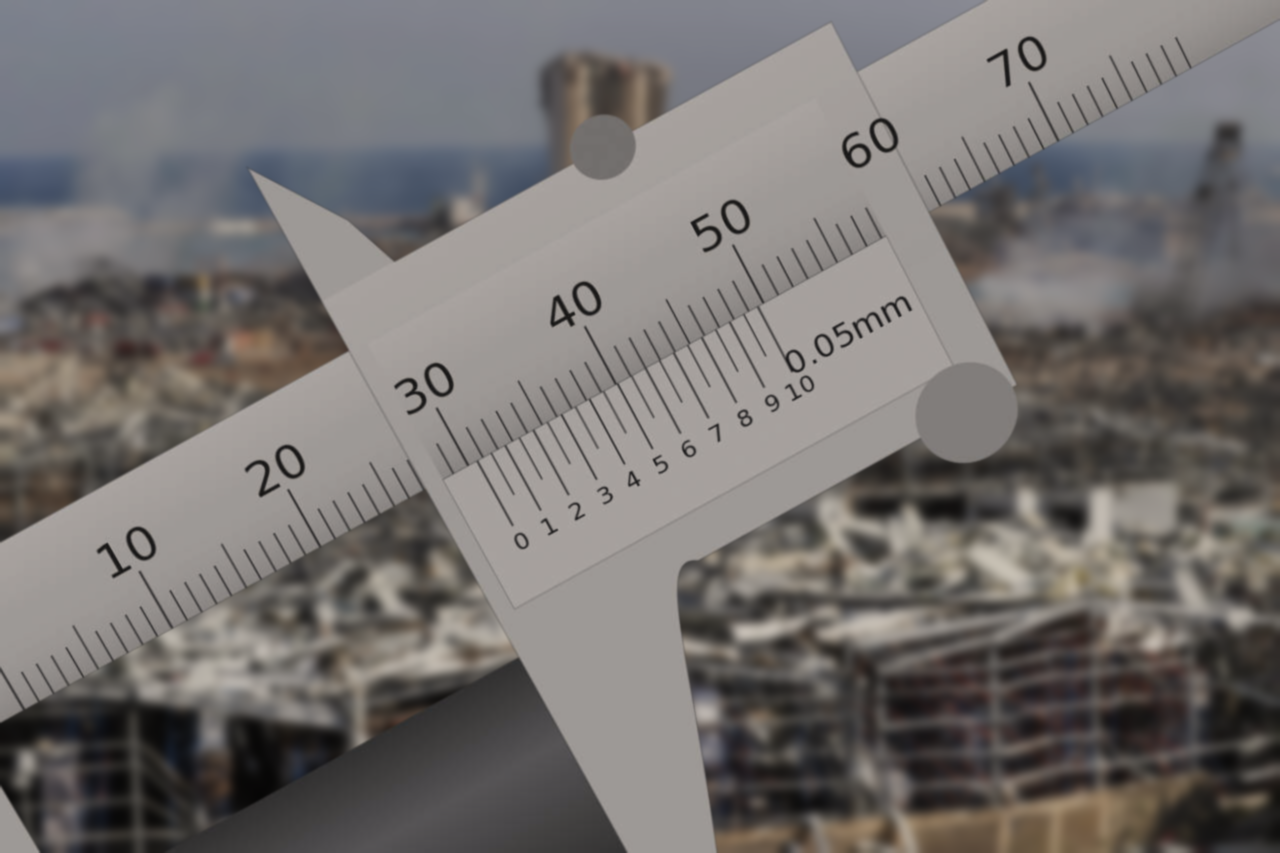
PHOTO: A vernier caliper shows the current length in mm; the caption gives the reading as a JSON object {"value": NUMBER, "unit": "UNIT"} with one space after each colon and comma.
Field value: {"value": 30.6, "unit": "mm"}
